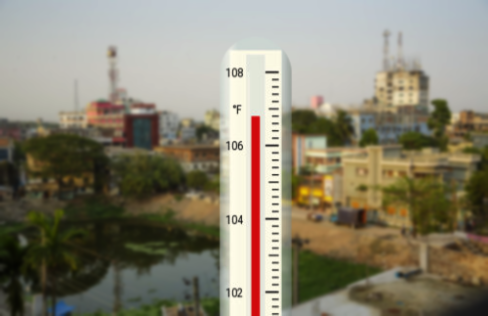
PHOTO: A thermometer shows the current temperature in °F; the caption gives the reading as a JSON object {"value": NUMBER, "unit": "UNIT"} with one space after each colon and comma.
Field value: {"value": 106.8, "unit": "°F"}
